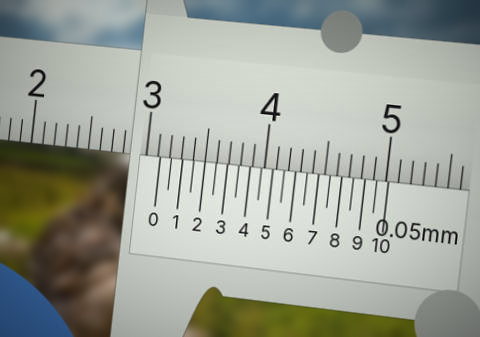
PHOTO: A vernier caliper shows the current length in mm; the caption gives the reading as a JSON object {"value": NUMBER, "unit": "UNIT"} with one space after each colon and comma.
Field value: {"value": 31.2, "unit": "mm"}
